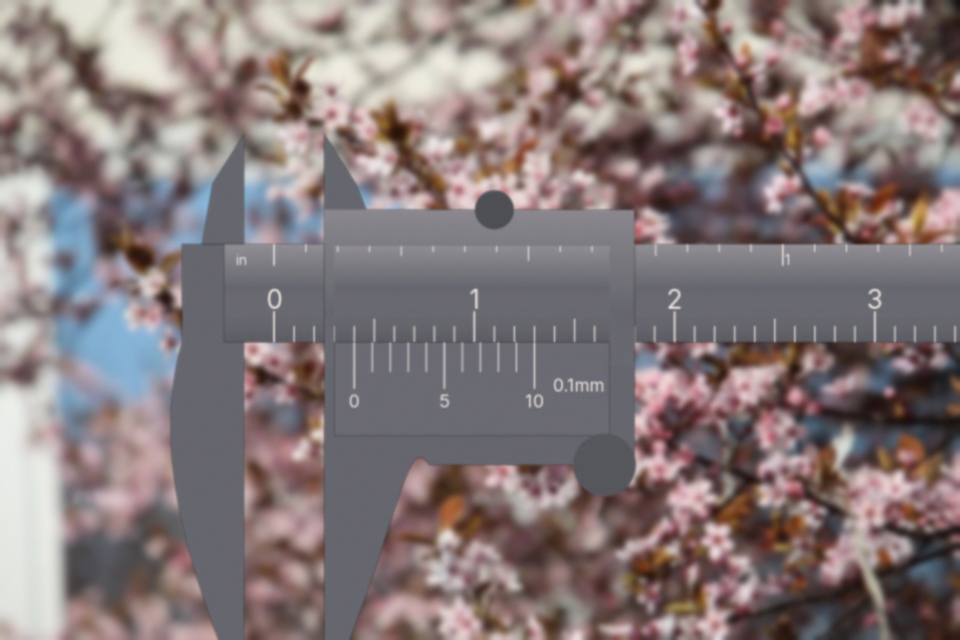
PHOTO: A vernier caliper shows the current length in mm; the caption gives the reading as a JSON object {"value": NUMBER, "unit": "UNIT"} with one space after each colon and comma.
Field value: {"value": 4.0, "unit": "mm"}
